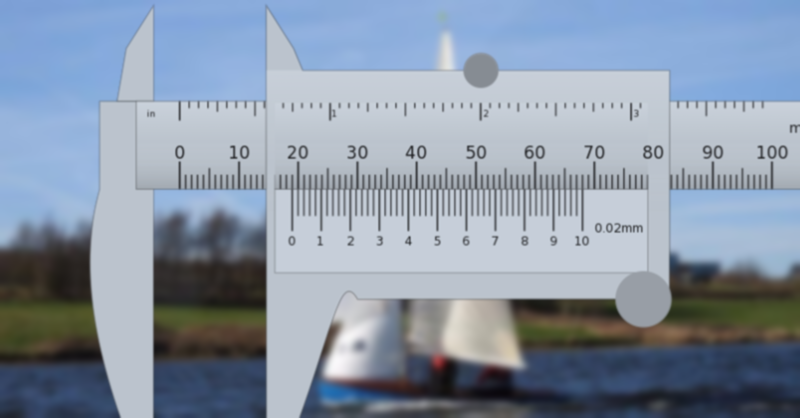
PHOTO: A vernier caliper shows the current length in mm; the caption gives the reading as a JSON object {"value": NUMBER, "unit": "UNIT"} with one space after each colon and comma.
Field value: {"value": 19.0, "unit": "mm"}
